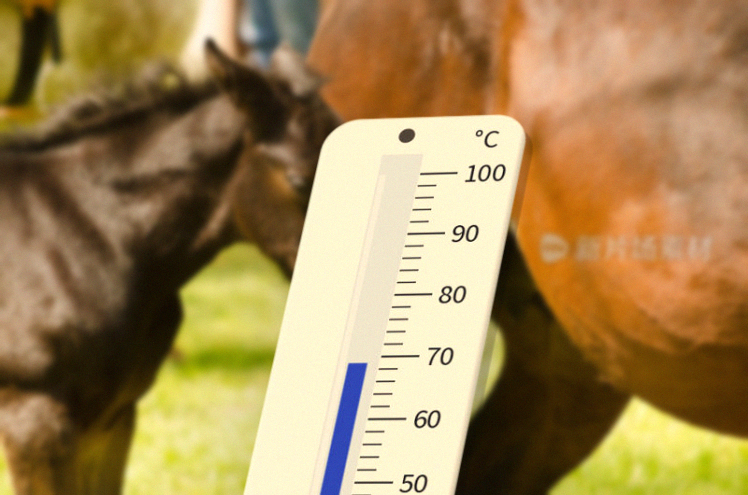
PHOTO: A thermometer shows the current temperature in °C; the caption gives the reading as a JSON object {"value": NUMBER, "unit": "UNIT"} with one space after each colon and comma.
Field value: {"value": 69, "unit": "°C"}
